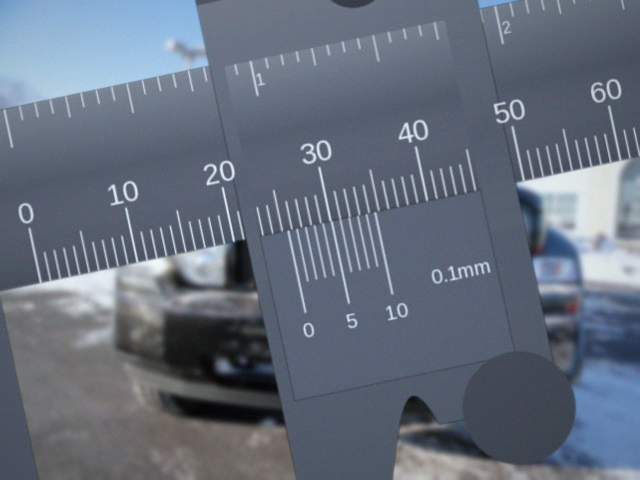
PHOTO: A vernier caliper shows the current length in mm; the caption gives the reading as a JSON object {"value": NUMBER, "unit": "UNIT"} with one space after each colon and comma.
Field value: {"value": 25.6, "unit": "mm"}
